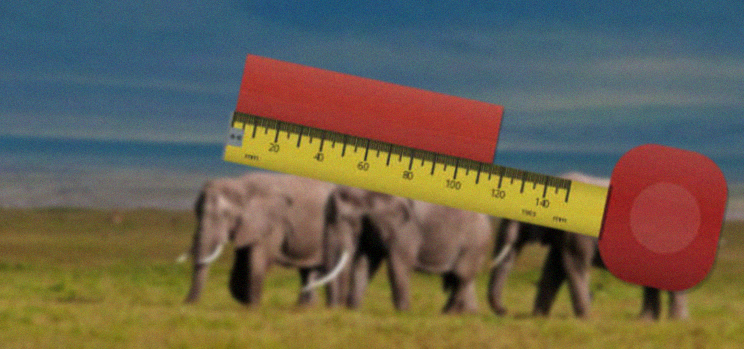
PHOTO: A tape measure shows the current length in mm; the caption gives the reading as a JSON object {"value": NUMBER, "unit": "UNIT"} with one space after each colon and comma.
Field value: {"value": 115, "unit": "mm"}
